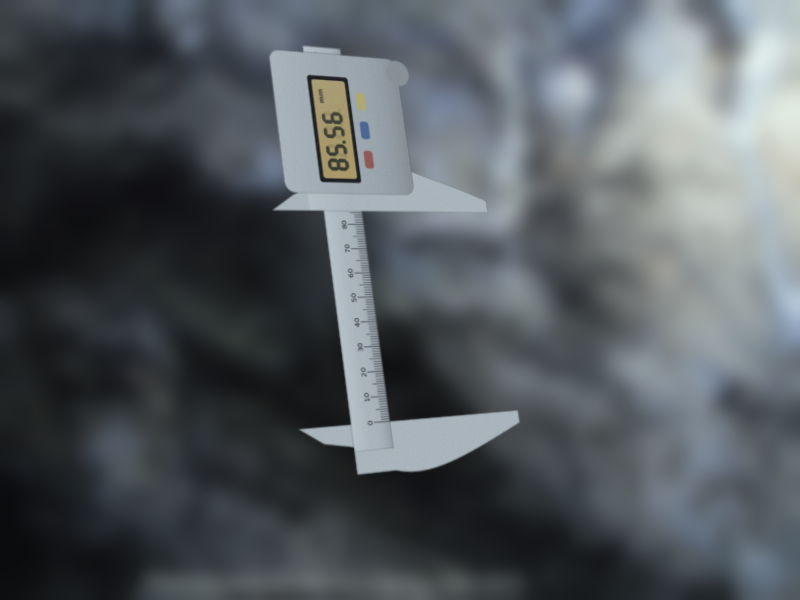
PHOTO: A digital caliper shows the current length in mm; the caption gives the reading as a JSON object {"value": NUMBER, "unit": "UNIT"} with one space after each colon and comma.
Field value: {"value": 85.56, "unit": "mm"}
